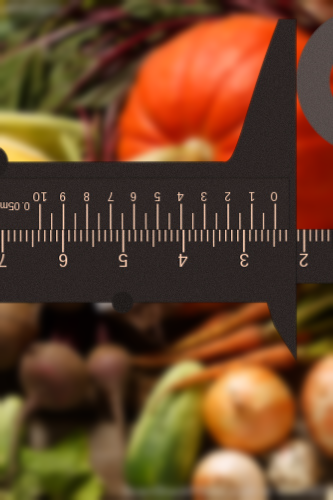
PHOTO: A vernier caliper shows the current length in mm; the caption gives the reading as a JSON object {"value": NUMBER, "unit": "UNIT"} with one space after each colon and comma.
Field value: {"value": 24.8, "unit": "mm"}
